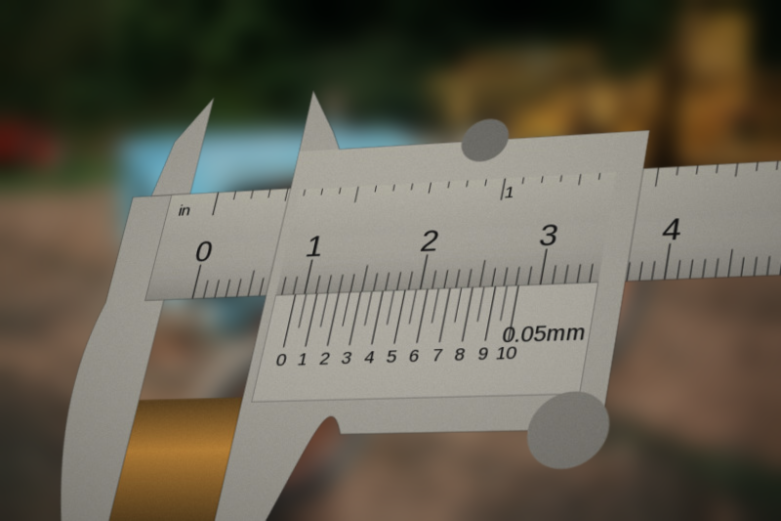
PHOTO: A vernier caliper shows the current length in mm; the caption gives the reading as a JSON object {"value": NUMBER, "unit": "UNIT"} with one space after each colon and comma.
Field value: {"value": 9.2, "unit": "mm"}
